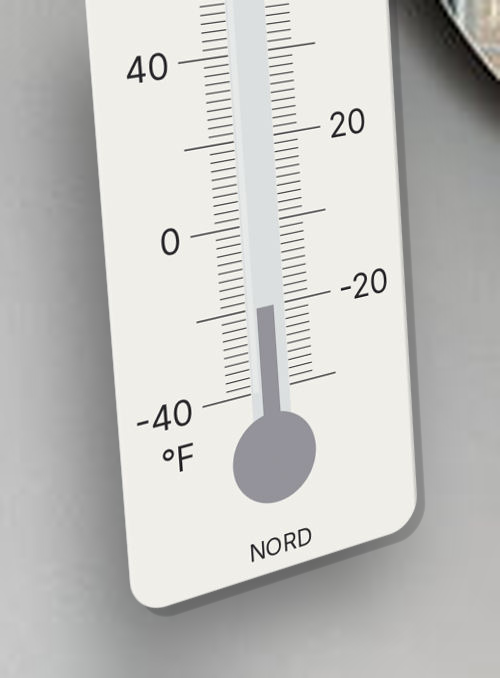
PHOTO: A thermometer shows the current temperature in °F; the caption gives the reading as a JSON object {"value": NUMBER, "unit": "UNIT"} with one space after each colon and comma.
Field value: {"value": -20, "unit": "°F"}
